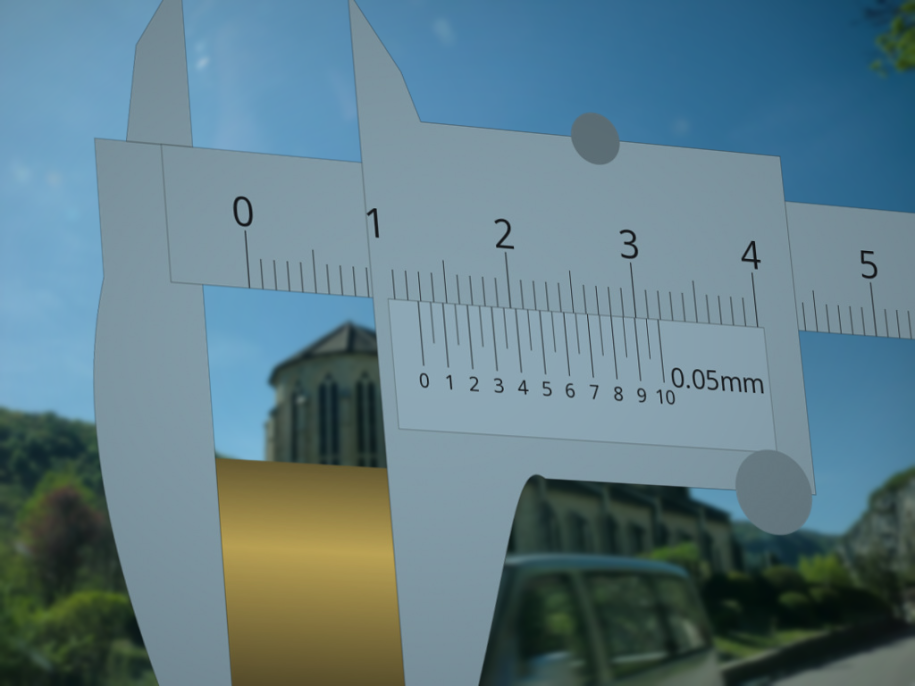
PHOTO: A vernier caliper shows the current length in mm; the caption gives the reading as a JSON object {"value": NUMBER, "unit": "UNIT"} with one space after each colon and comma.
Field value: {"value": 12.8, "unit": "mm"}
